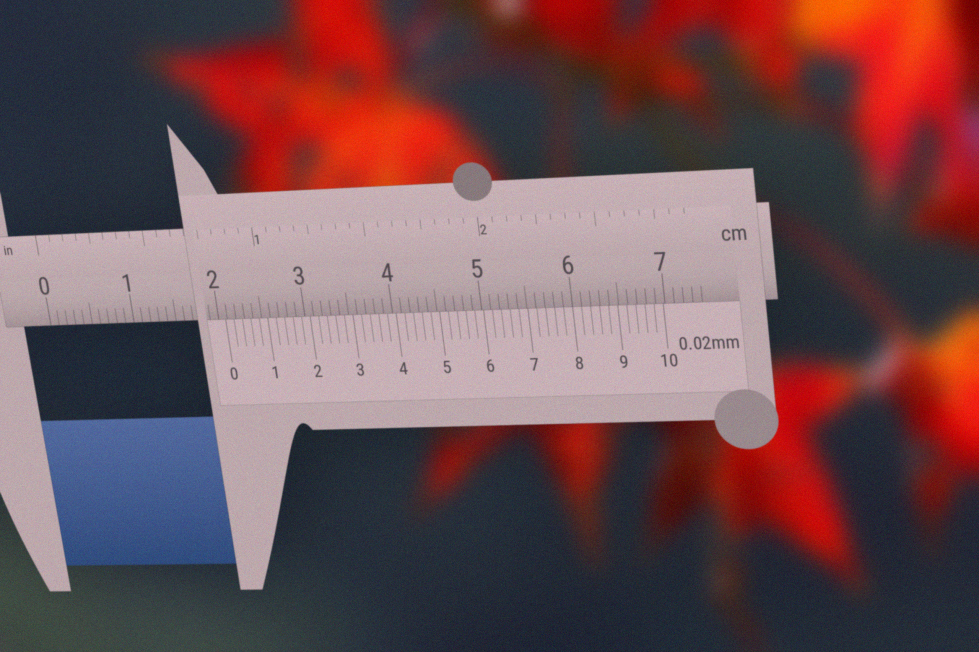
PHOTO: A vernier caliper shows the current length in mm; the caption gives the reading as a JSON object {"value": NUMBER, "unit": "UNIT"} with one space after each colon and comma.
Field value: {"value": 20.8, "unit": "mm"}
